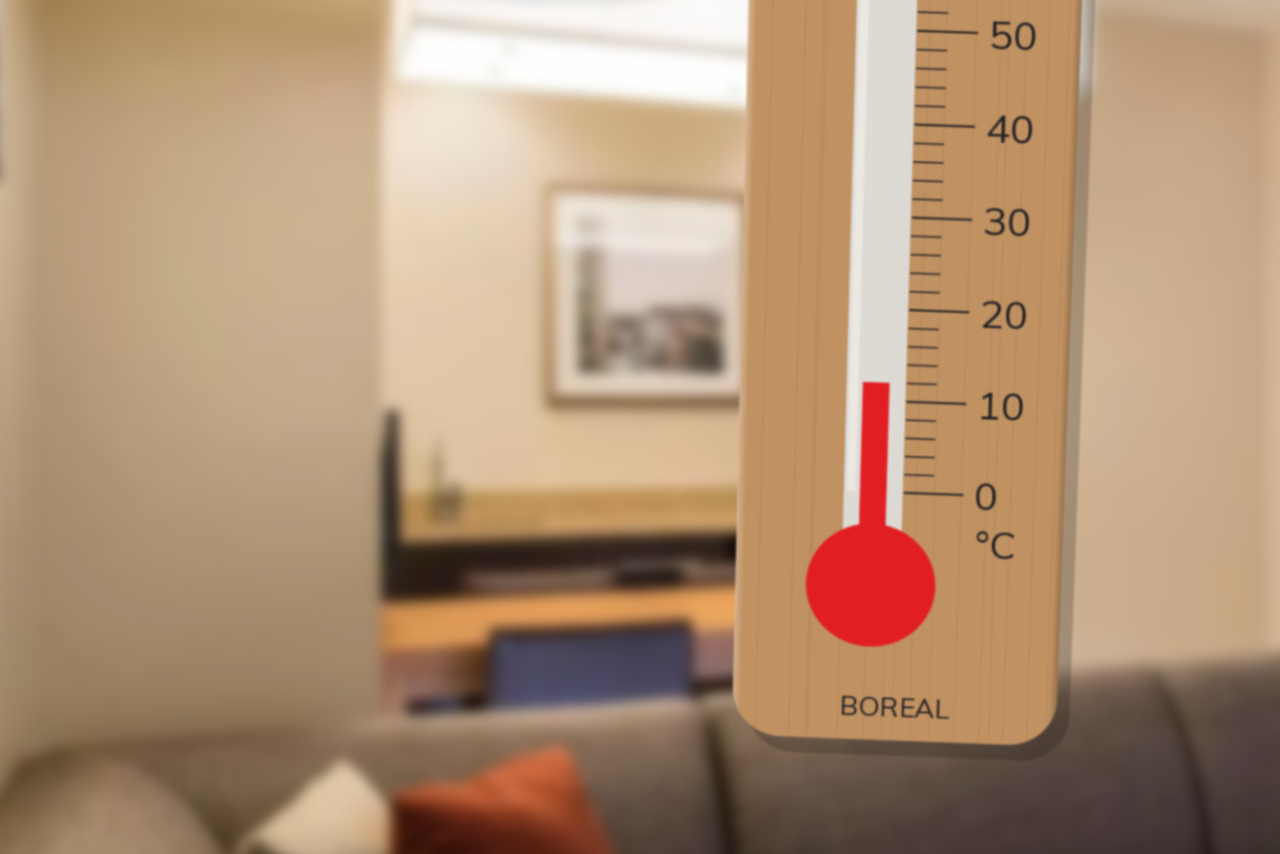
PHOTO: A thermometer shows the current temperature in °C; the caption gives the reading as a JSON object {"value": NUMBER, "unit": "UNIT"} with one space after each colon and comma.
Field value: {"value": 12, "unit": "°C"}
